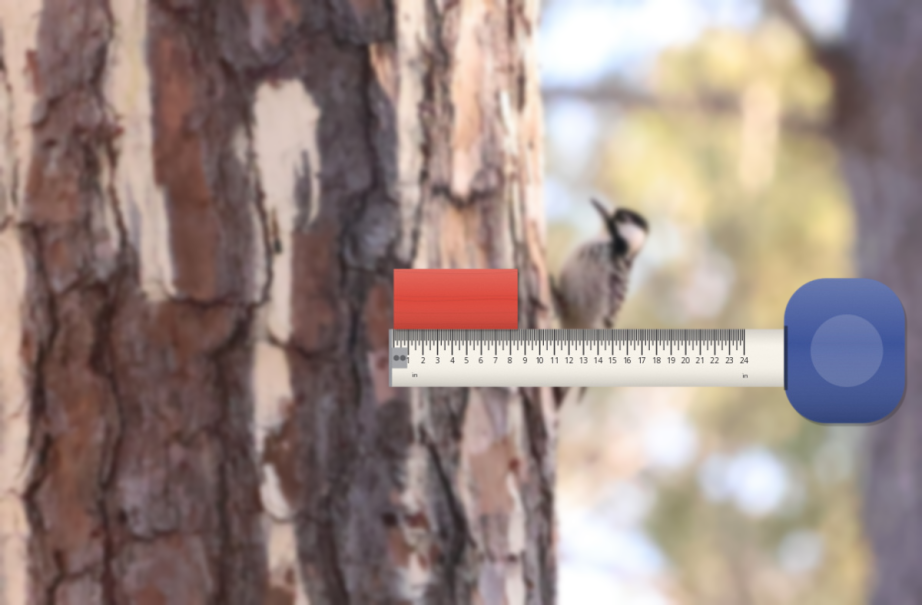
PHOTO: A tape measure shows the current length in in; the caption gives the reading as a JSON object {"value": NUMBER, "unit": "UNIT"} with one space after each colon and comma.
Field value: {"value": 8.5, "unit": "in"}
